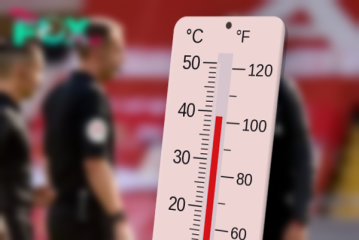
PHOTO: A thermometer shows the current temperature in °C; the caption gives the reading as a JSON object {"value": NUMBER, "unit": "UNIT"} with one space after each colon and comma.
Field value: {"value": 39, "unit": "°C"}
